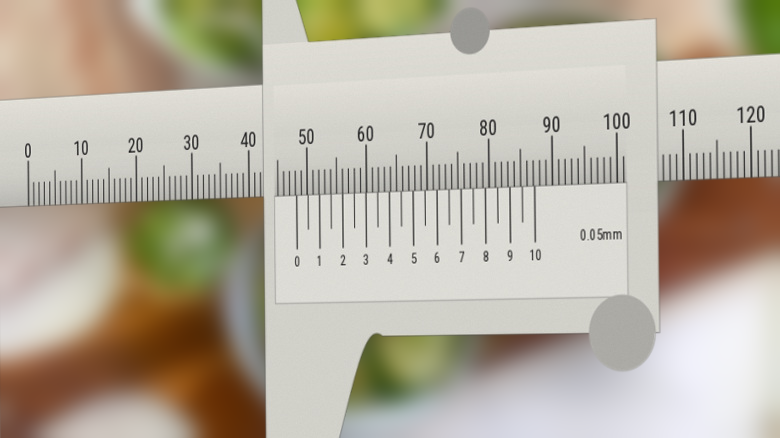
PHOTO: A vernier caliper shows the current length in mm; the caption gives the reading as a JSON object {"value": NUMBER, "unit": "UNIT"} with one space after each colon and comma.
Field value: {"value": 48.2, "unit": "mm"}
